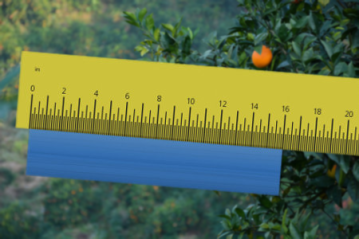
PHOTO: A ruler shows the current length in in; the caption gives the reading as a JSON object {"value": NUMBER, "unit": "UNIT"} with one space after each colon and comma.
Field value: {"value": 16, "unit": "in"}
